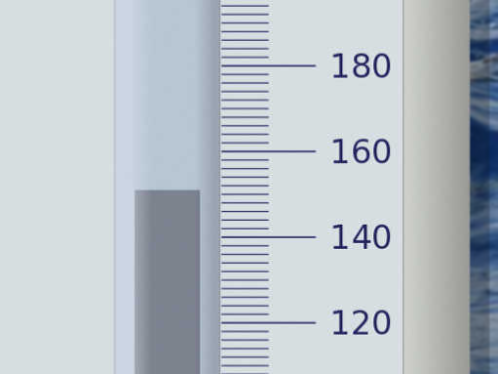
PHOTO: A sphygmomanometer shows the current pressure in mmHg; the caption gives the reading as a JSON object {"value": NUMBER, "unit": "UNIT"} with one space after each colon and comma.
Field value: {"value": 151, "unit": "mmHg"}
